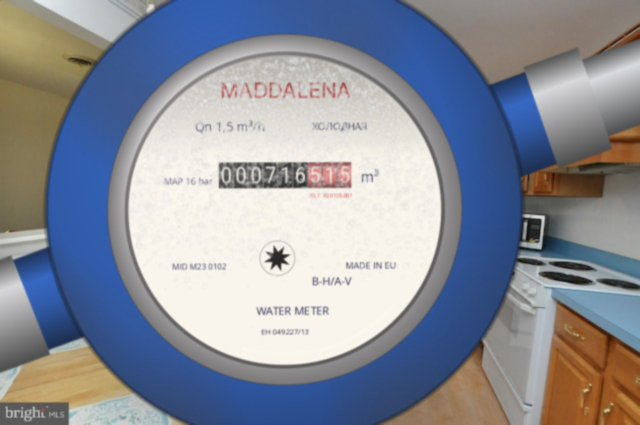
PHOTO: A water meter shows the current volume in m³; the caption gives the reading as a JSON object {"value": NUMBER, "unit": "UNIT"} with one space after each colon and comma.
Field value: {"value": 716.515, "unit": "m³"}
